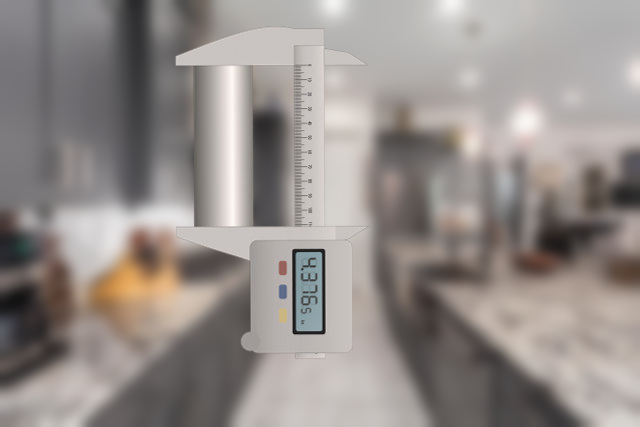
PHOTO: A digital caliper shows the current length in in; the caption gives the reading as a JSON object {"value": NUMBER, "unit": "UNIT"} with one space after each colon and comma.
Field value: {"value": 4.3765, "unit": "in"}
